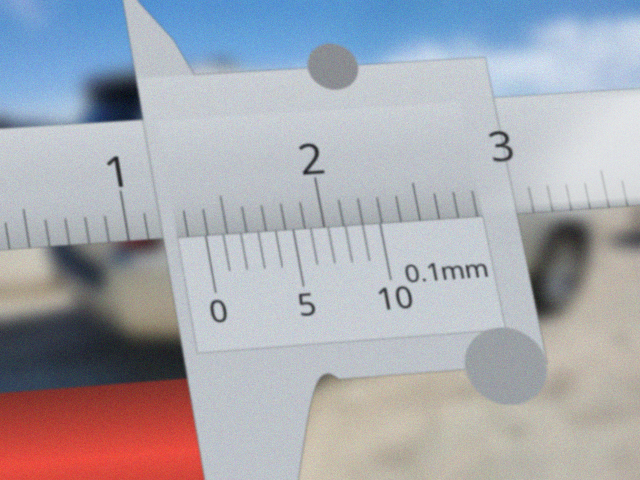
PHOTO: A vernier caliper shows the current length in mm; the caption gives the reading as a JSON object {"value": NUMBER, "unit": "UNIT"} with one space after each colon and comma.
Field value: {"value": 13.9, "unit": "mm"}
